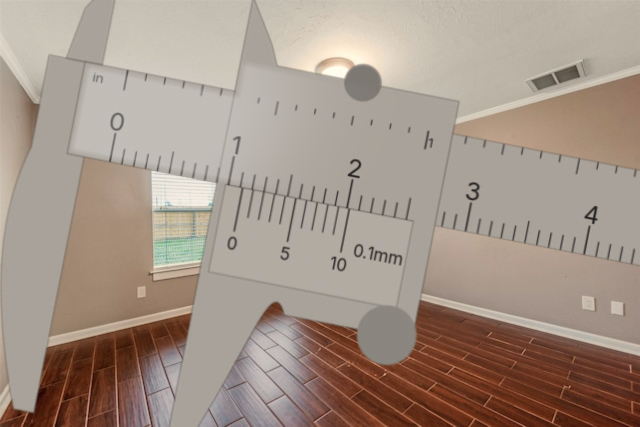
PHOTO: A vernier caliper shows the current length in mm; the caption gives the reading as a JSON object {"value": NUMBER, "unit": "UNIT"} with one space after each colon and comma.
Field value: {"value": 11.2, "unit": "mm"}
